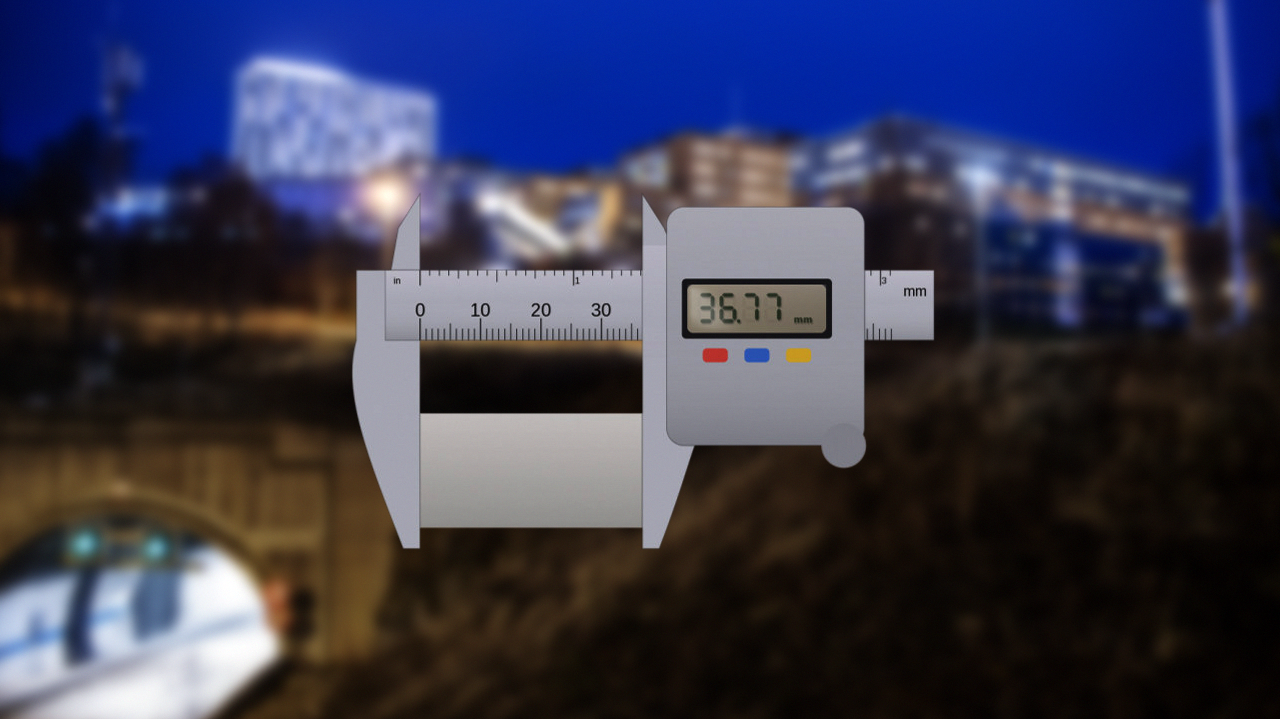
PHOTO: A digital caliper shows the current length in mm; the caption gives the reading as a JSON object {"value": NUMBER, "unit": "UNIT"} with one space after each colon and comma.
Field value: {"value": 36.77, "unit": "mm"}
